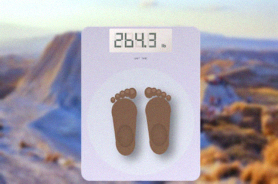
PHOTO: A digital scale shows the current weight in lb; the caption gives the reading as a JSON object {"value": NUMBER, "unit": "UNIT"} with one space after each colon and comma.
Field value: {"value": 264.3, "unit": "lb"}
